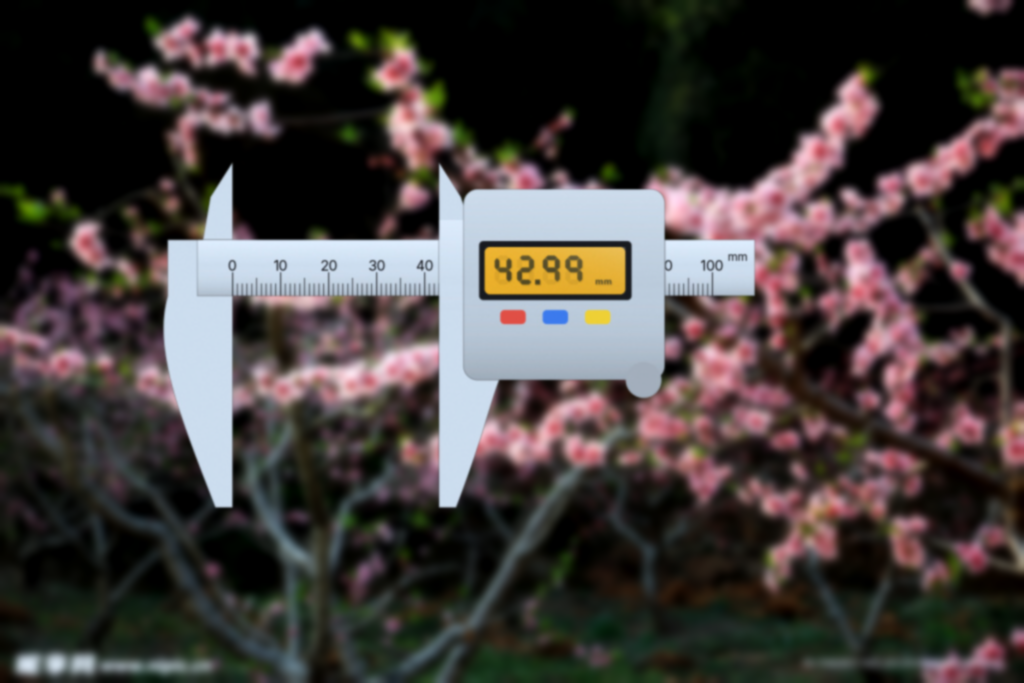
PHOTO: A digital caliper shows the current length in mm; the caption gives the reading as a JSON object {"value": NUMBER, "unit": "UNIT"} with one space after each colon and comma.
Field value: {"value": 42.99, "unit": "mm"}
